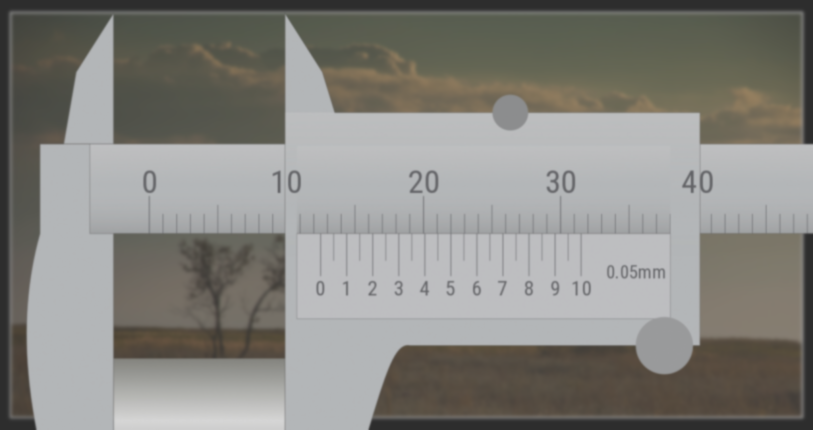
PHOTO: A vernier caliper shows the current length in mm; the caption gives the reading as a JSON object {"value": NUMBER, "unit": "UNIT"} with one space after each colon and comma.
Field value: {"value": 12.5, "unit": "mm"}
